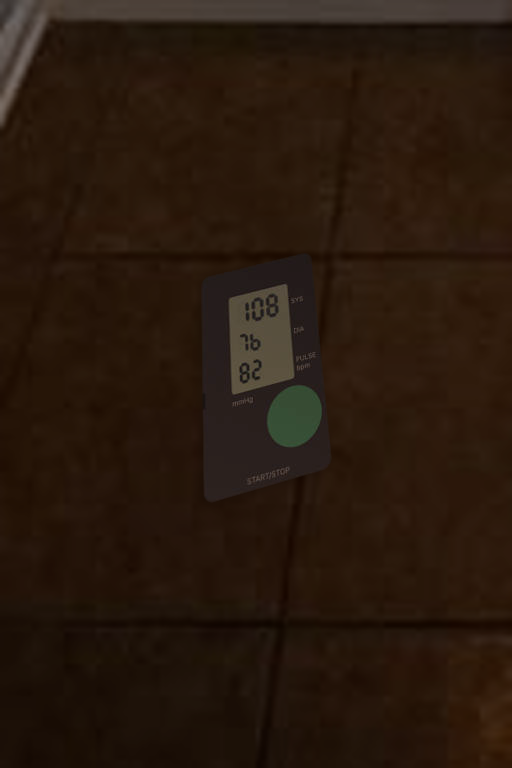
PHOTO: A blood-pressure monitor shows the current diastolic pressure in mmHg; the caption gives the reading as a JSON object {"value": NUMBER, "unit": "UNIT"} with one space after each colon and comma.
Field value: {"value": 76, "unit": "mmHg"}
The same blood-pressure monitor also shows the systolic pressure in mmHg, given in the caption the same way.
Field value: {"value": 108, "unit": "mmHg"}
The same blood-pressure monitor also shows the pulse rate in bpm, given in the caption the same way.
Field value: {"value": 82, "unit": "bpm"}
